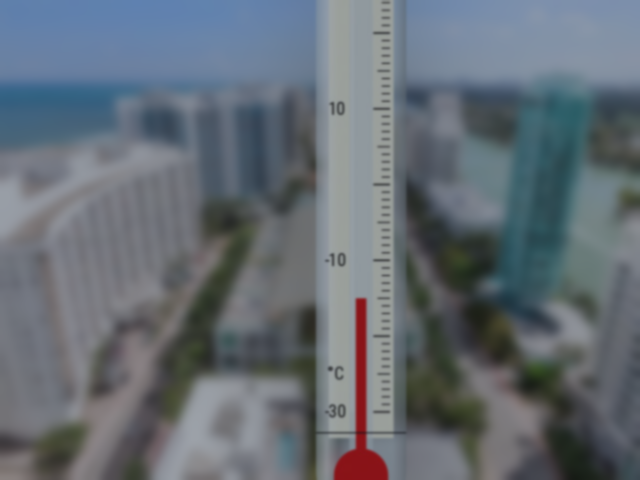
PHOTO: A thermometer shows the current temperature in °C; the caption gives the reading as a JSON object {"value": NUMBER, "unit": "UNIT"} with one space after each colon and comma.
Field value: {"value": -15, "unit": "°C"}
